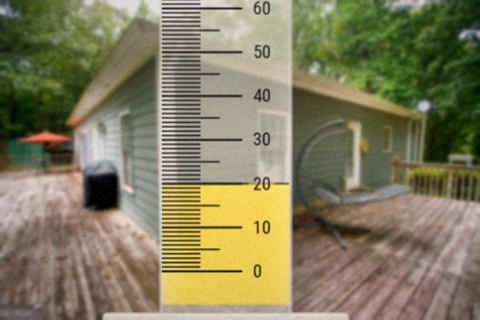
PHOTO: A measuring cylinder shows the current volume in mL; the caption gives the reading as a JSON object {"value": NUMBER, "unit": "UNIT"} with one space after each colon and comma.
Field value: {"value": 20, "unit": "mL"}
